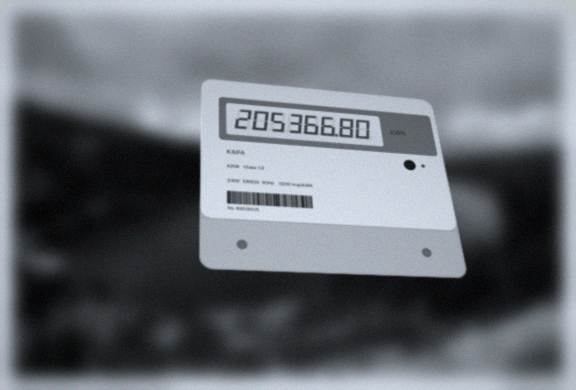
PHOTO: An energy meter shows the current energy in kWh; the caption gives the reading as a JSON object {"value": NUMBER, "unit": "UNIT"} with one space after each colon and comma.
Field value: {"value": 205366.80, "unit": "kWh"}
